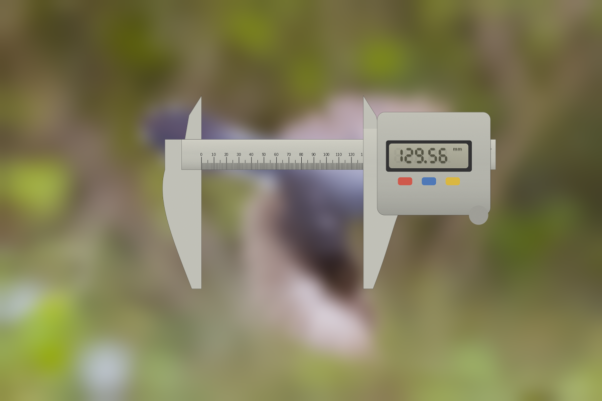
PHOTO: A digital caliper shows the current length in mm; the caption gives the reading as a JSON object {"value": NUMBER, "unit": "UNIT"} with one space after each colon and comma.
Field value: {"value": 129.56, "unit": "mm"}
